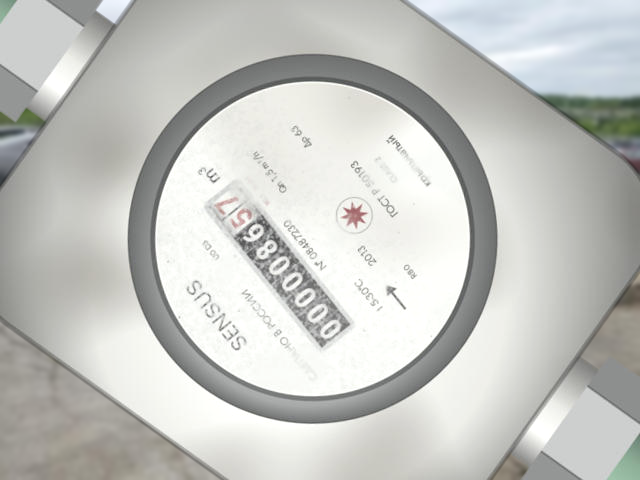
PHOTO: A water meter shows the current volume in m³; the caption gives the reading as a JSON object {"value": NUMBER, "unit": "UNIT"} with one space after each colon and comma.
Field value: {"value": 86.57, "unit": "m³"}
